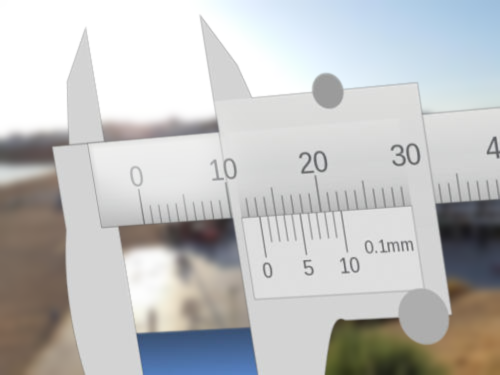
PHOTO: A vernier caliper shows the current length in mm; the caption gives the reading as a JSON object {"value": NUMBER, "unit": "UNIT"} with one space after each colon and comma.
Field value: {"value": 13.2, "unit": "mm"}
